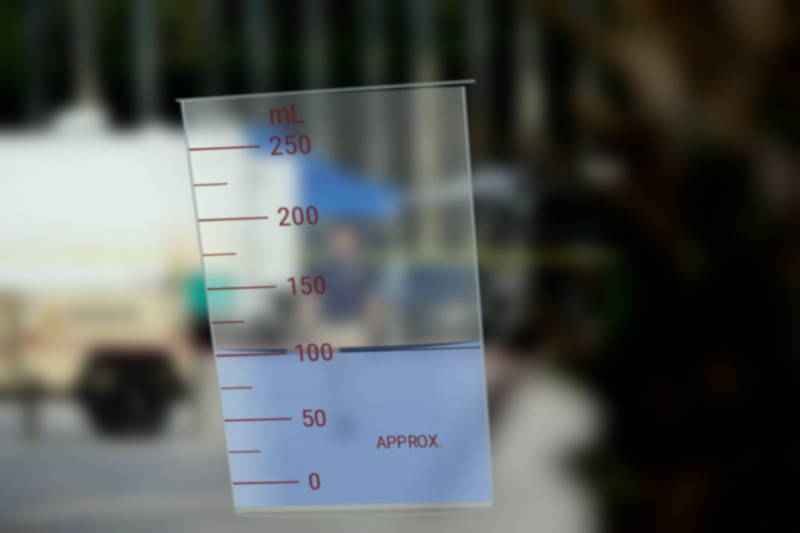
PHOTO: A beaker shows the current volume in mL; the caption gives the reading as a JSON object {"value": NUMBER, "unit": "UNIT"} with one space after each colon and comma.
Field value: {"value": 100, "unit": "mL"}
